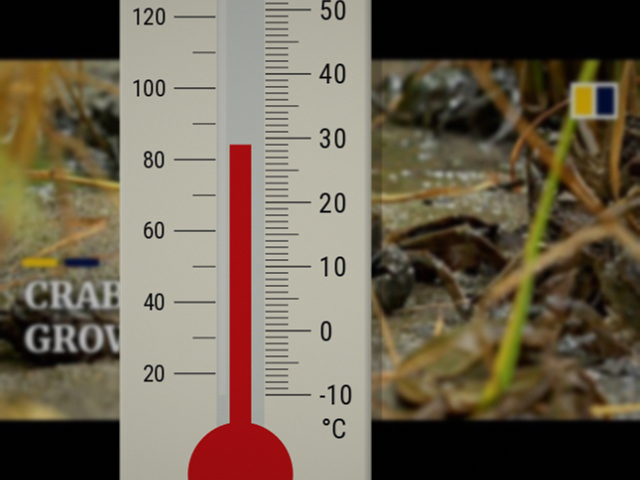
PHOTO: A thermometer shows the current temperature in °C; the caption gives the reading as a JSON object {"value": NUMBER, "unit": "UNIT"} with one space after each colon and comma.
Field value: {"value": 29, "unit": "°C"}
